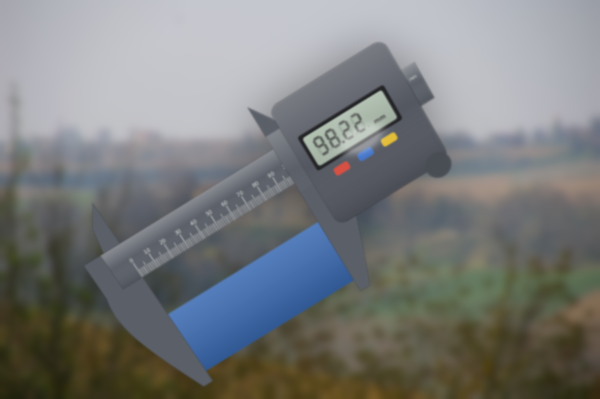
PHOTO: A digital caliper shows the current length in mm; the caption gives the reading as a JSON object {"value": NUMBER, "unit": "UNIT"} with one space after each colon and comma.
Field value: {"value": 98.22, "unit": "mm"}
